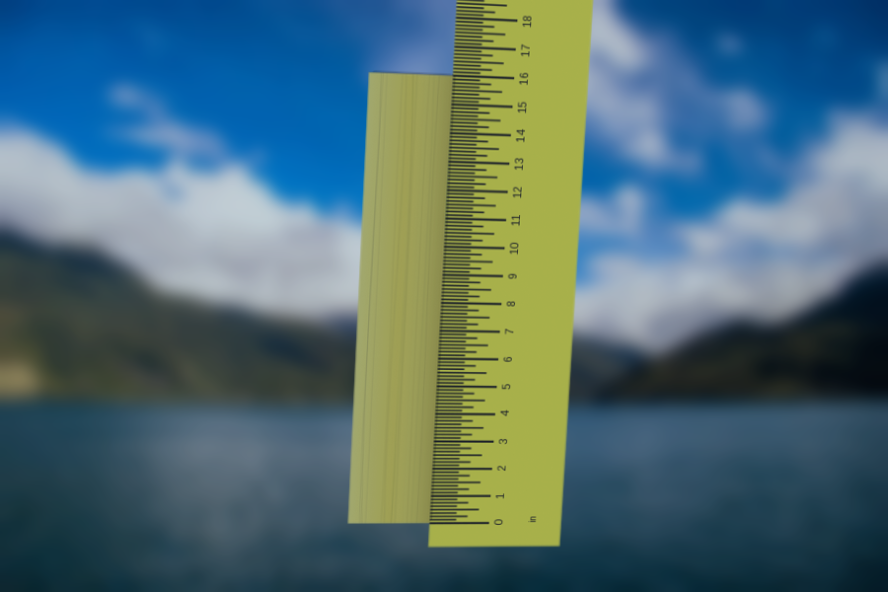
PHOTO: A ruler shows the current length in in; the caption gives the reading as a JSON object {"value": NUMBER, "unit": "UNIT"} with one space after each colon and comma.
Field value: {"value": 16, "unit": "in"}
